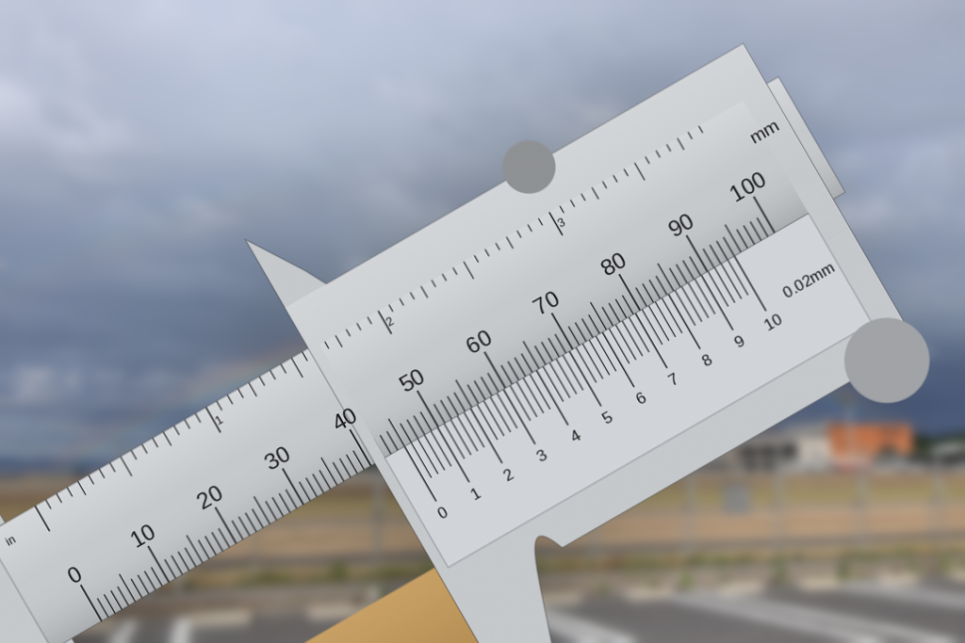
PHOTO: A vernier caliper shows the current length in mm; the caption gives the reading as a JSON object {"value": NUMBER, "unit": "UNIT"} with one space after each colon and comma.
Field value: {"value": 45.0, "unit": "mm"}
